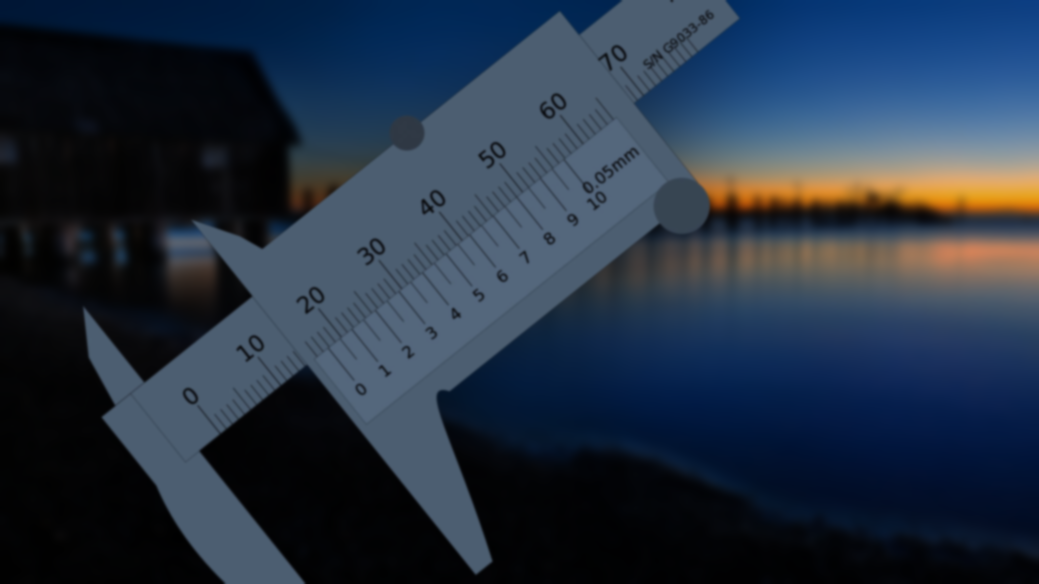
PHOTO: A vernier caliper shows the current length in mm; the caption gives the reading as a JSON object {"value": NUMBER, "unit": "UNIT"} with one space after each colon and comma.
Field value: {"value": 17.8, "unit": "mm"}
